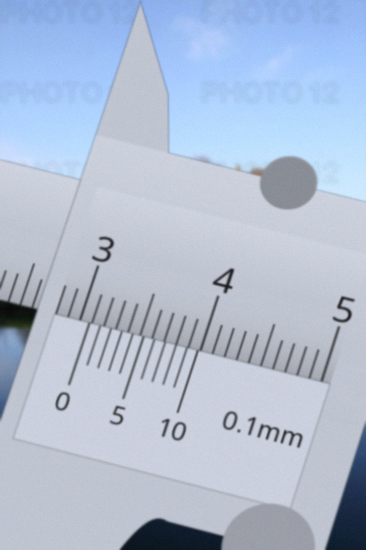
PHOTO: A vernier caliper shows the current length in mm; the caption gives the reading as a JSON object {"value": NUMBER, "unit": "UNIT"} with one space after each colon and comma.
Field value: {"value": 30.8, "unit": "mm"}
